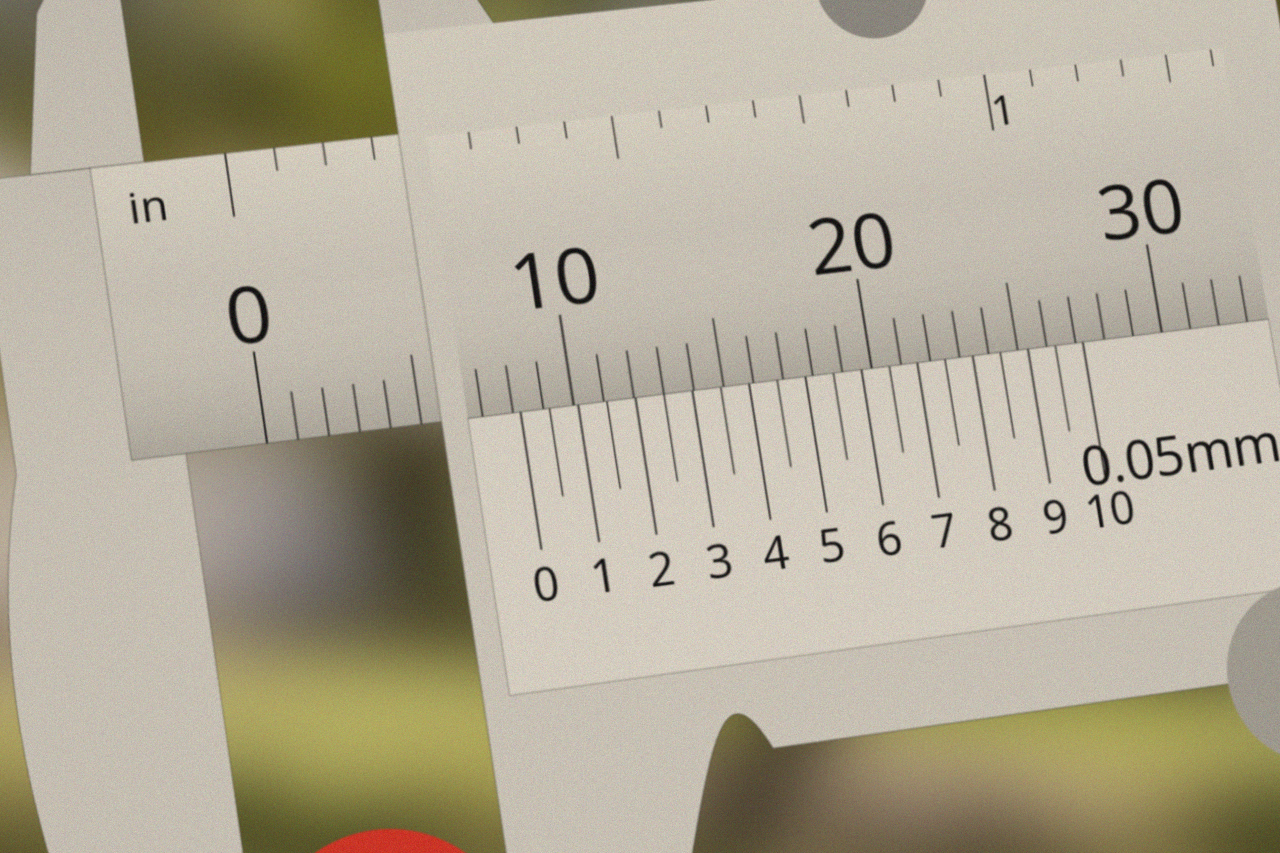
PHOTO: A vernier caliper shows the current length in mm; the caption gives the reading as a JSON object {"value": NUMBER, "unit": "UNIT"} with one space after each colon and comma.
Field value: {"value": 8.25, "unit": "mm"}
